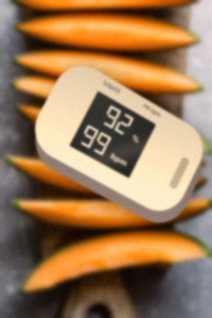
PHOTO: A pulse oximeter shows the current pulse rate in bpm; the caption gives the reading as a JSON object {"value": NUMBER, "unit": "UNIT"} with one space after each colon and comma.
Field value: {"value": 99, "unit": "bpm"}
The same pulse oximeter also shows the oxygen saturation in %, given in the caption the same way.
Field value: {"value": 92, "unit": "%"}
